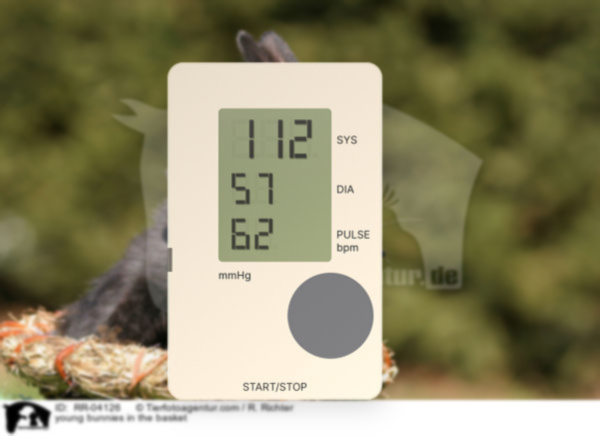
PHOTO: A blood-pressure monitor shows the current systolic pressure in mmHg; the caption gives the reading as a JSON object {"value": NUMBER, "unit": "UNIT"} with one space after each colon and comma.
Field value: {"value": 112, "unit": "mmHg"}
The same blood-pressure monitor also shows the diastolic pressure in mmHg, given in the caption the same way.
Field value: {"value": 57, "unit": "mmHg"}
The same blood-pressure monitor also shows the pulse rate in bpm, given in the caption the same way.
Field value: {"value": 62, "unit": "bpm"}
